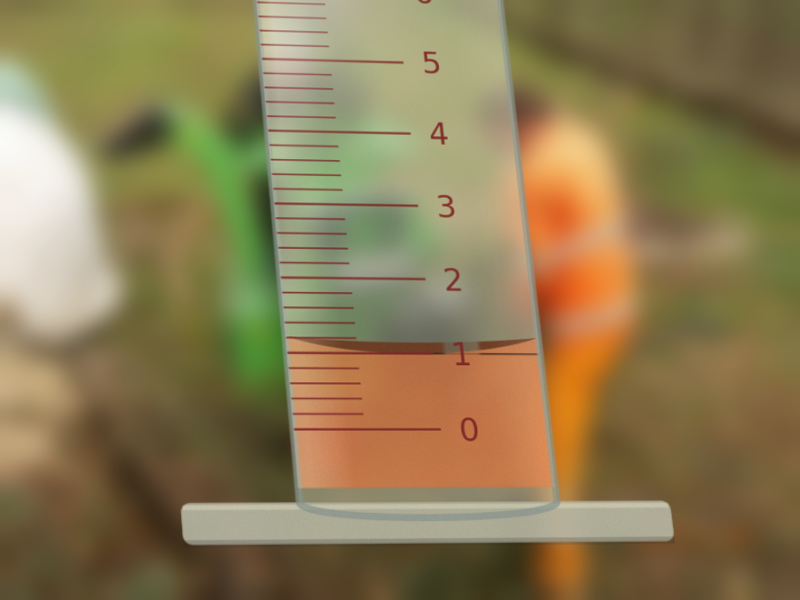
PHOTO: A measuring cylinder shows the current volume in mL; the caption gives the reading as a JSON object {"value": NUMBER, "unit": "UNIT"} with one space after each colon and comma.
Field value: {"value": 1, "unit": "mL"}
